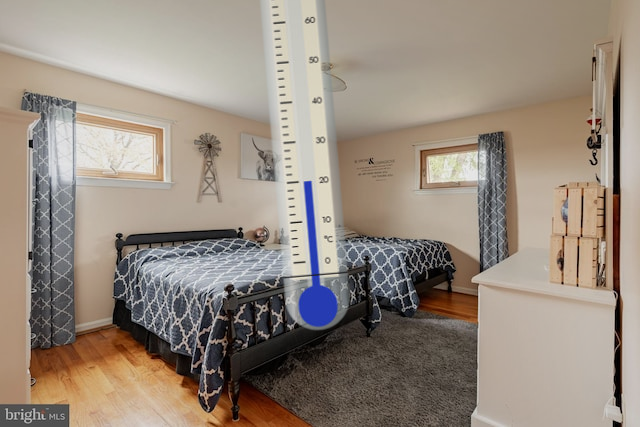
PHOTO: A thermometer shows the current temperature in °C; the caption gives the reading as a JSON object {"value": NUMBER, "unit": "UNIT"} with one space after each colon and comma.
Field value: {"value": 20, "unit": "°C"}
